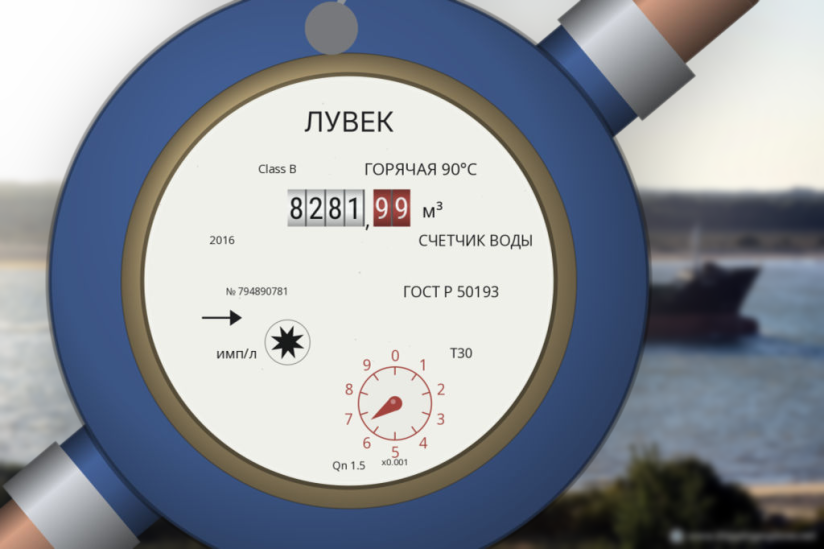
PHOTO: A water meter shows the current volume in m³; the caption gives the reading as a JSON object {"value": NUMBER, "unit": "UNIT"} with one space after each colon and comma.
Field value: {"value": 8281.996, "unit": "m³"}
